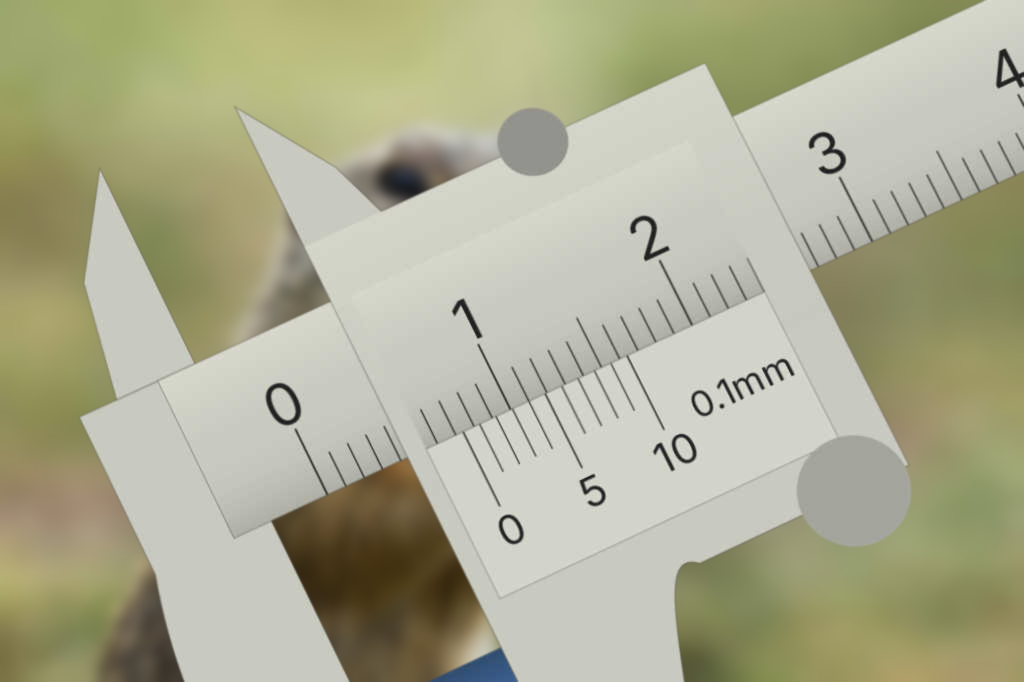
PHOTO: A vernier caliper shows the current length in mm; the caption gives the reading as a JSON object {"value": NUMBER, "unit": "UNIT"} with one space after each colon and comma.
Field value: {"value": 7.4, "unit": "mm"}
